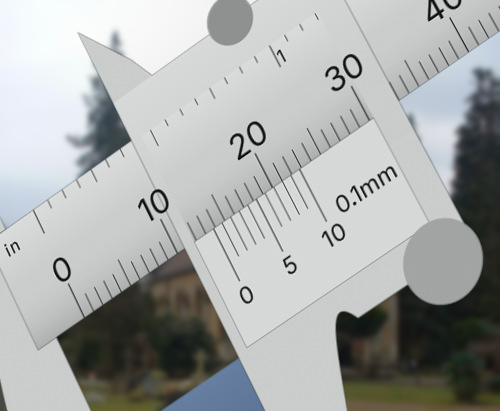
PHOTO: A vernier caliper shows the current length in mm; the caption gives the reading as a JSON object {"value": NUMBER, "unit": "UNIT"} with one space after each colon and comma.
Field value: {"value": 13.8, "unit": "mm"}
